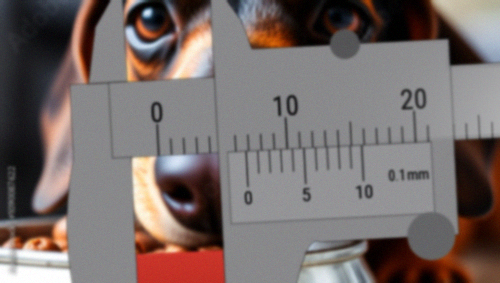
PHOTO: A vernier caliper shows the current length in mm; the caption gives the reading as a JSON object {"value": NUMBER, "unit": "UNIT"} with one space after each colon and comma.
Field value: {"value": 6.8, "unit": "mm"}
